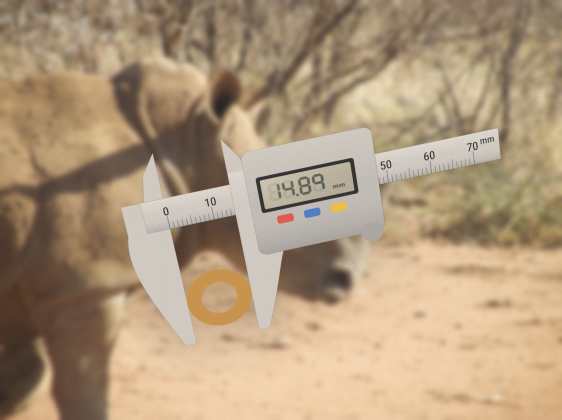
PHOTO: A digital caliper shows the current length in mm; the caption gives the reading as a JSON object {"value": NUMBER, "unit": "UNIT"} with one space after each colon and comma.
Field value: {"value": 14.89, "unit": "mm"}
